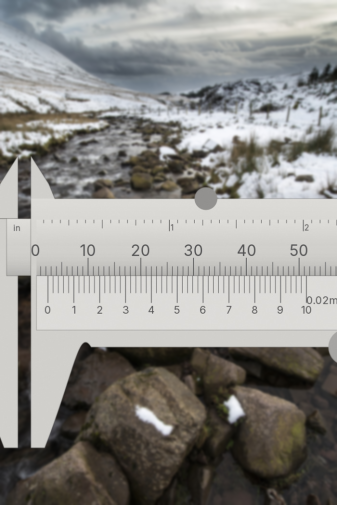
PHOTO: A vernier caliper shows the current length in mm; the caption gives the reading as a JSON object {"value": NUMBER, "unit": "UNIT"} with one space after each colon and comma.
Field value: {"value": 2.4, "unit": "mm"}
